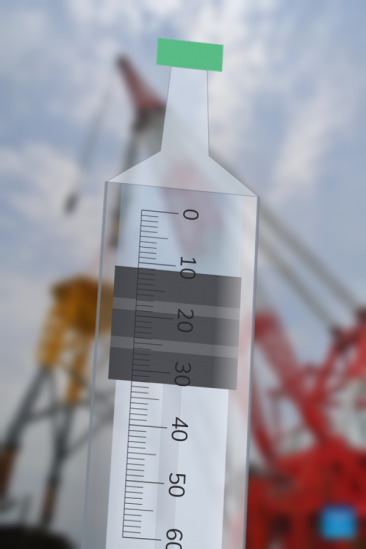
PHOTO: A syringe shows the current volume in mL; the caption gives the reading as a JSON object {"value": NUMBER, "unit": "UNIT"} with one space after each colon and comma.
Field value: {"value": 11, "unit": "mL"}
